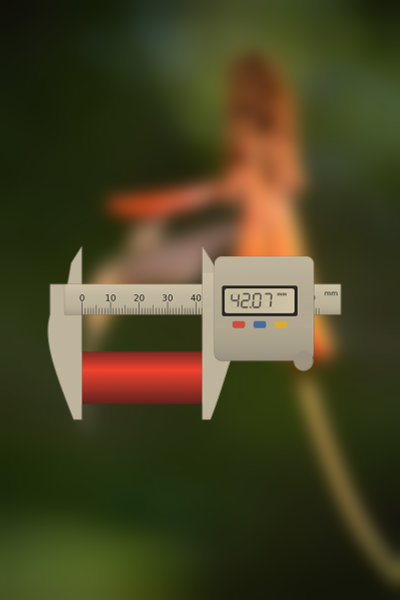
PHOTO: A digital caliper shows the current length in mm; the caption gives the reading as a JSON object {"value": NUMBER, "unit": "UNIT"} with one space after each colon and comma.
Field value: {"value": 42.07, "unit": "mm"}
